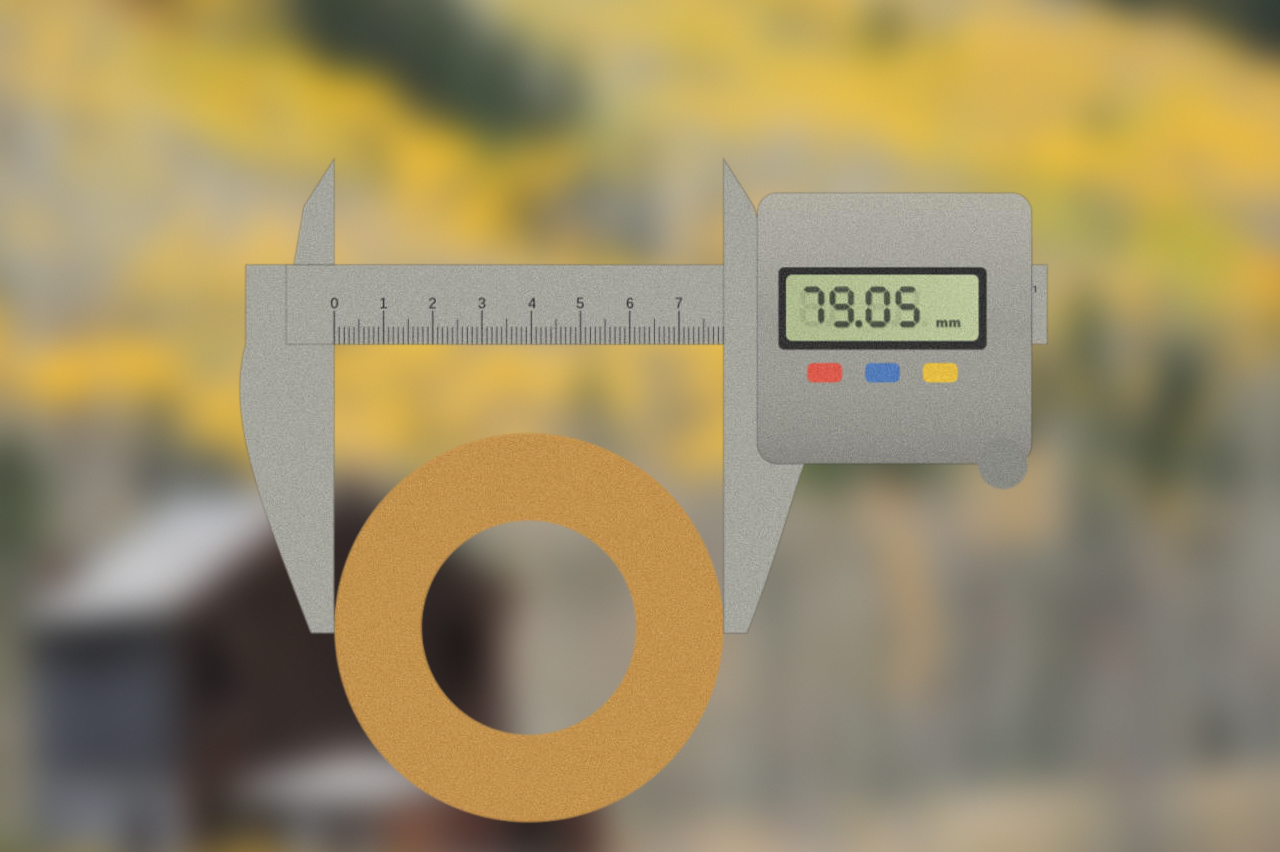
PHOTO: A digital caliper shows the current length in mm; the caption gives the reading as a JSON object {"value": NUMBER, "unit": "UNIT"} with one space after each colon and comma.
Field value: {"value": 79.05, "unit": "mm"}
